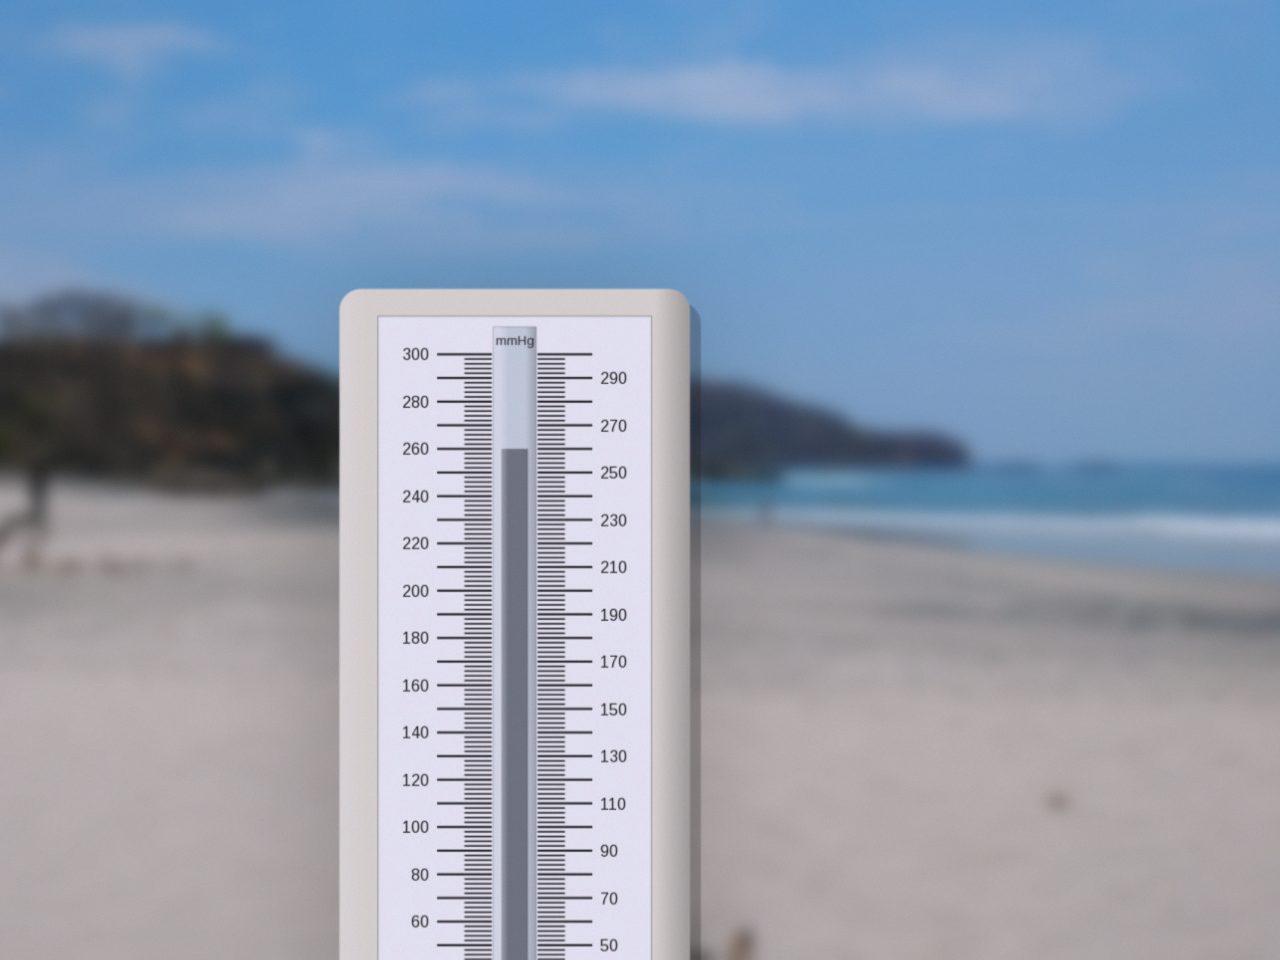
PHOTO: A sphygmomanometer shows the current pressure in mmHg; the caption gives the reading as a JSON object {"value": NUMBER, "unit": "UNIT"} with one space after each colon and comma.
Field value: {"value": 260, "unit": "mmHg"}
